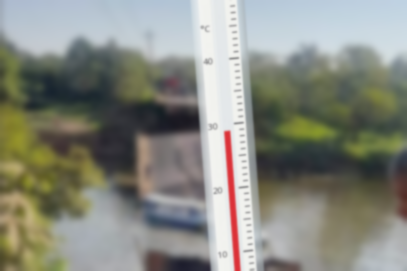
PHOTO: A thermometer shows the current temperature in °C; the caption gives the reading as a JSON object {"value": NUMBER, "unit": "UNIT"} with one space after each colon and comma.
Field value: {"value": 29, "unit": "°C"}
